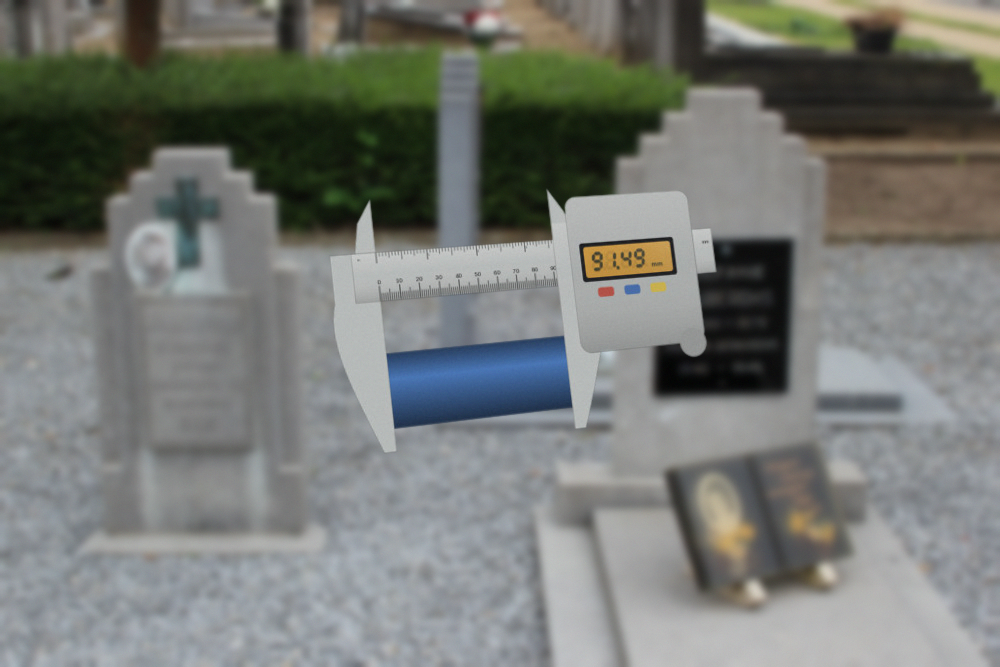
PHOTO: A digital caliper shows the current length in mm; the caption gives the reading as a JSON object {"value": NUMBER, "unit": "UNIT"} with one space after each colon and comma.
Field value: {"value": 91.49, "unit": "mm"}
